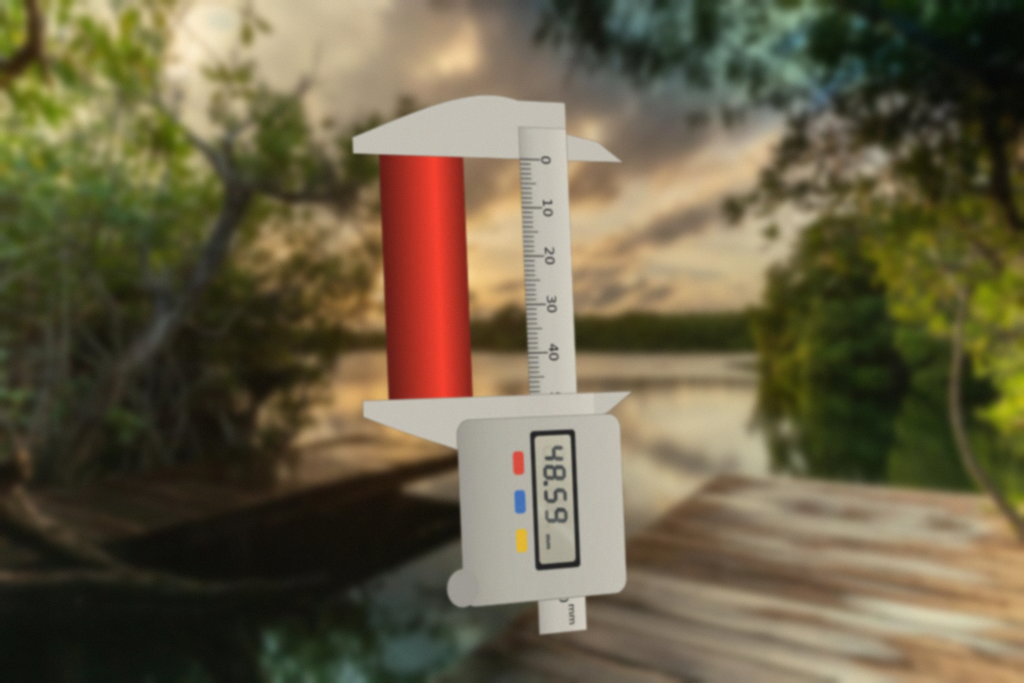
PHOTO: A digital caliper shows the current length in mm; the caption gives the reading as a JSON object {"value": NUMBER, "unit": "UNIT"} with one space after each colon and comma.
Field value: {"value": 48.59, "unit": "mm"}
